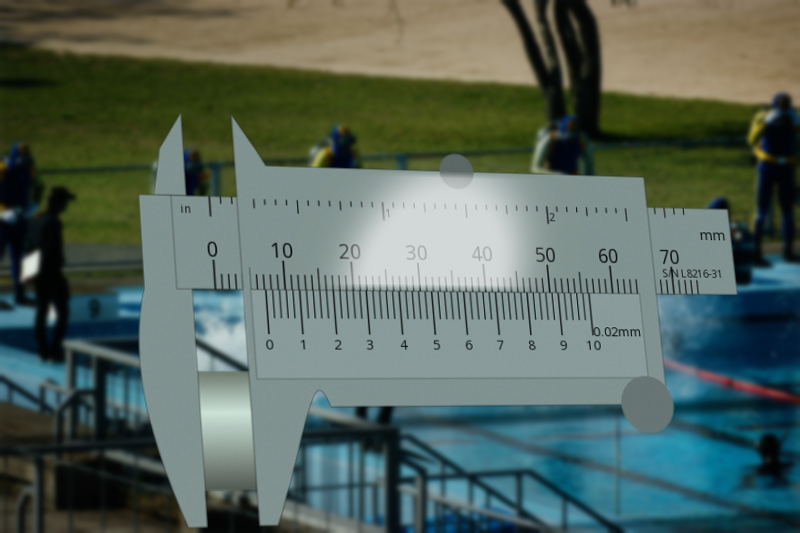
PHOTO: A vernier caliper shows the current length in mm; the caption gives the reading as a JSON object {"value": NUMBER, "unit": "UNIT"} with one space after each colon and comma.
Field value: {"value": 7.2, "unit": "mm"}
